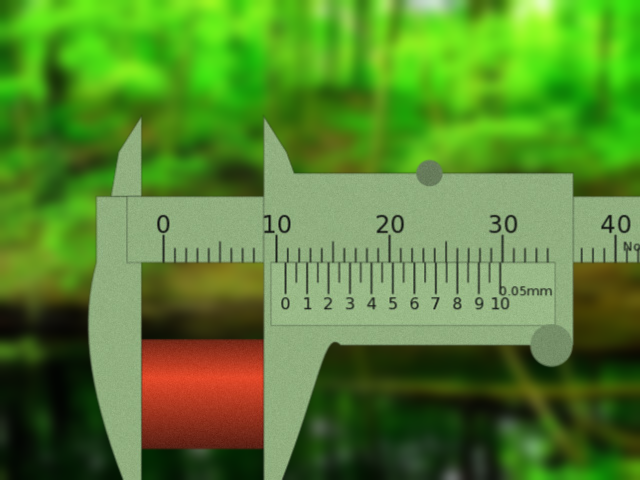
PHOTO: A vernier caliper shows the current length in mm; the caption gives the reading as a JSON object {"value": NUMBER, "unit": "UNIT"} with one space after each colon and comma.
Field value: {"value": 10.8, "unit": "mm"}
